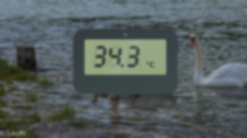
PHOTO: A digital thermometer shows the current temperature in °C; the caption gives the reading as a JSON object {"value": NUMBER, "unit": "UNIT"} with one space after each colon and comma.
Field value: {"value": 34.3, "unit": "°C"}
